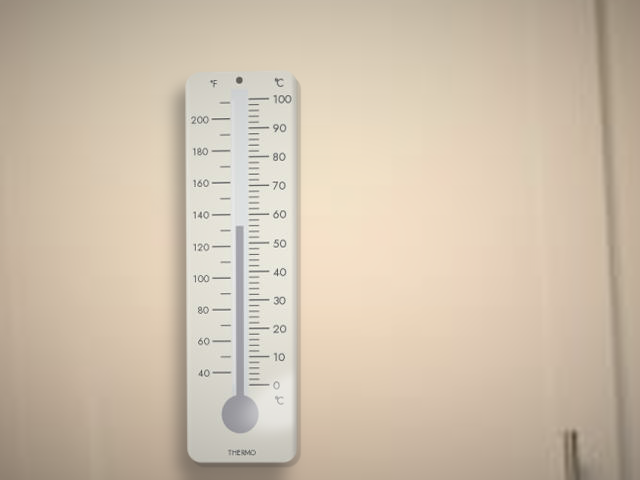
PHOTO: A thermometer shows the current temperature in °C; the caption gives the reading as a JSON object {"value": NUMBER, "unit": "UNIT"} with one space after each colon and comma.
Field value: {"value": 56, "unit": "°C"}
